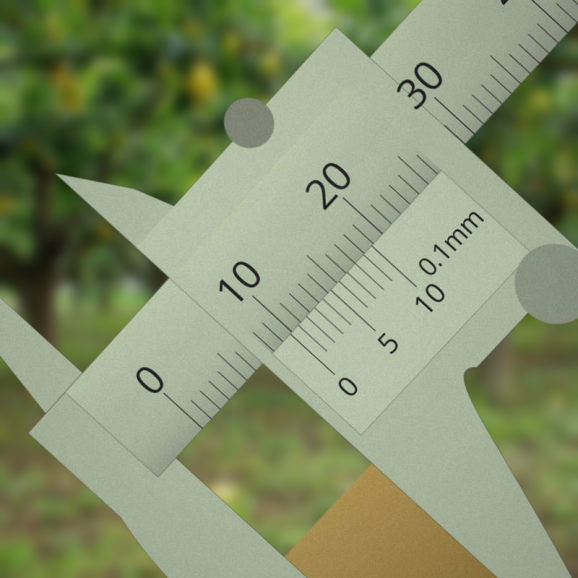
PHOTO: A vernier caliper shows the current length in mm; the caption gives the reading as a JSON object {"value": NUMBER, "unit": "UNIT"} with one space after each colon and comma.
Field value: {"value": 9.8, "unit": "mm"}
